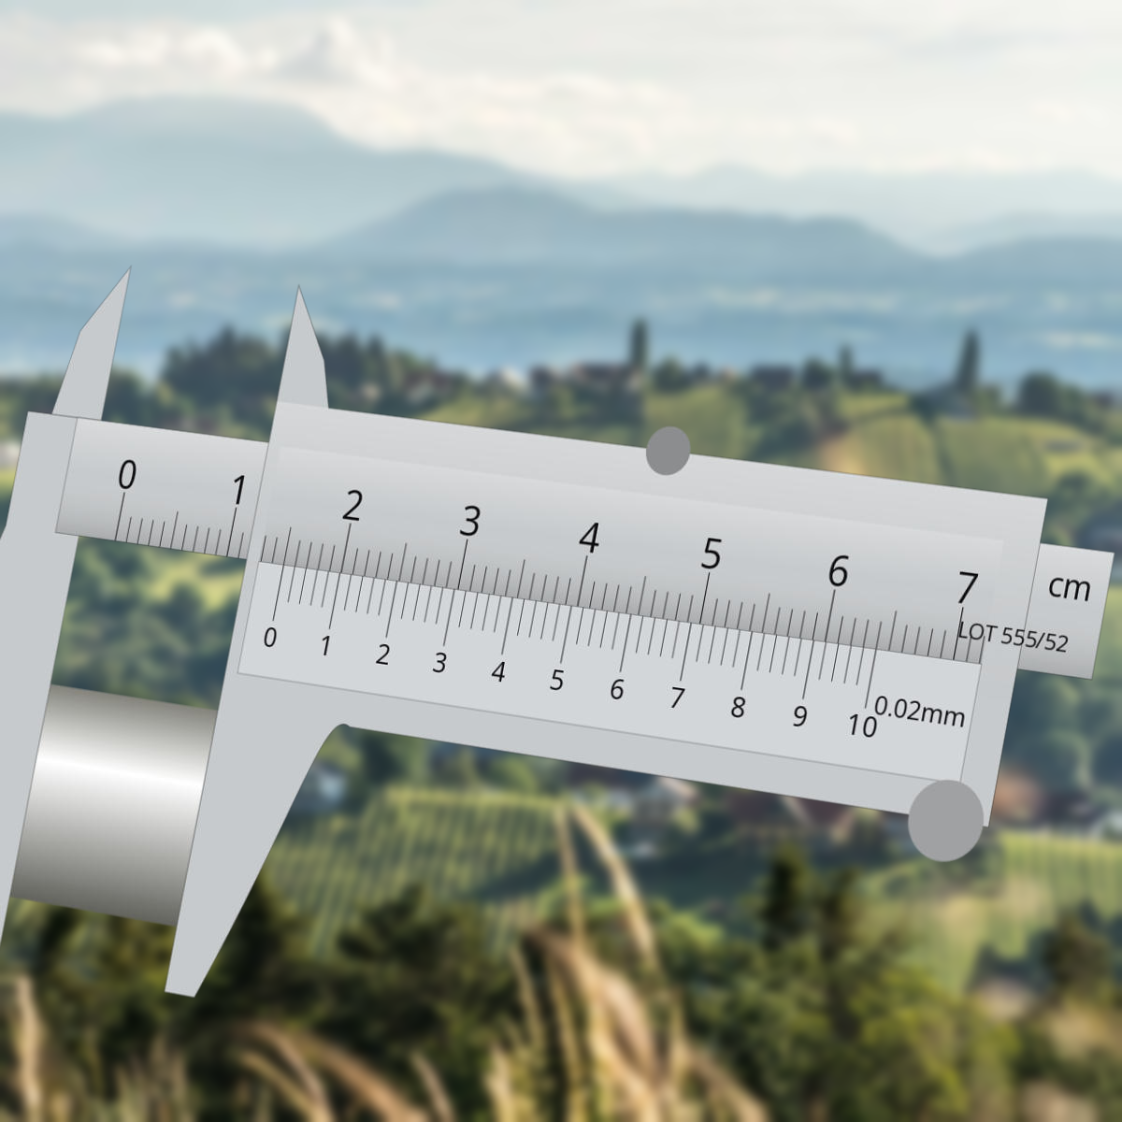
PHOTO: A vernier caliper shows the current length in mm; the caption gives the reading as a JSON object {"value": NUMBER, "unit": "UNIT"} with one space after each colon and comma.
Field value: {"value": 15.0, "unit": "mm"}
